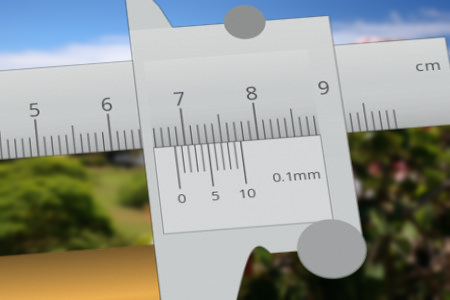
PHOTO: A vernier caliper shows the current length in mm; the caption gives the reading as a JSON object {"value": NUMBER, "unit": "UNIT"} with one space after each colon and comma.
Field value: {"value": 68.6, "unit": "mm"}
